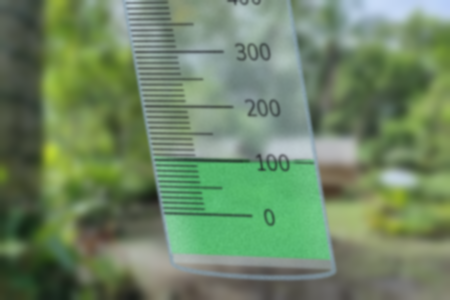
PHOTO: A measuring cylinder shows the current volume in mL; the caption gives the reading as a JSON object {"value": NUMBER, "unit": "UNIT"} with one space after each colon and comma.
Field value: {"value": 100, "unit": "mL"}
